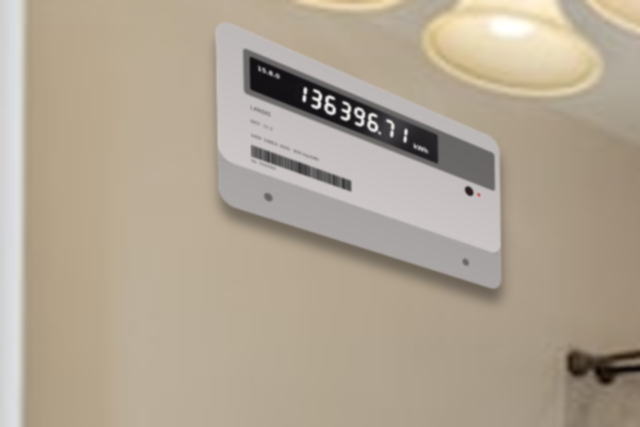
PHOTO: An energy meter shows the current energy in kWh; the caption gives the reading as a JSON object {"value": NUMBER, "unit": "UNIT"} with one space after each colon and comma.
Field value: {"value": 136396.71, "unit": "kWh"}
